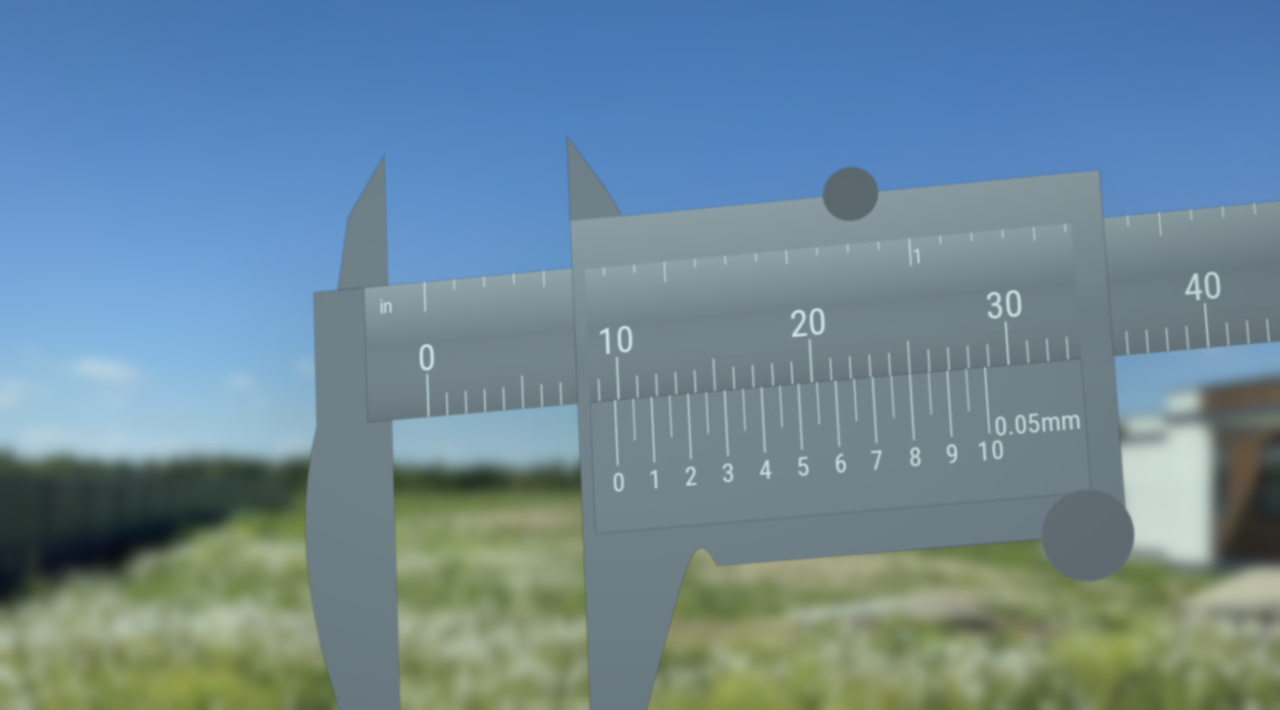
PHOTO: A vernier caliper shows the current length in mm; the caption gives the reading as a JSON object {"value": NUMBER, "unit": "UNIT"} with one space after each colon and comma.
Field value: {"value": 9.8, "unit": "mm"}
